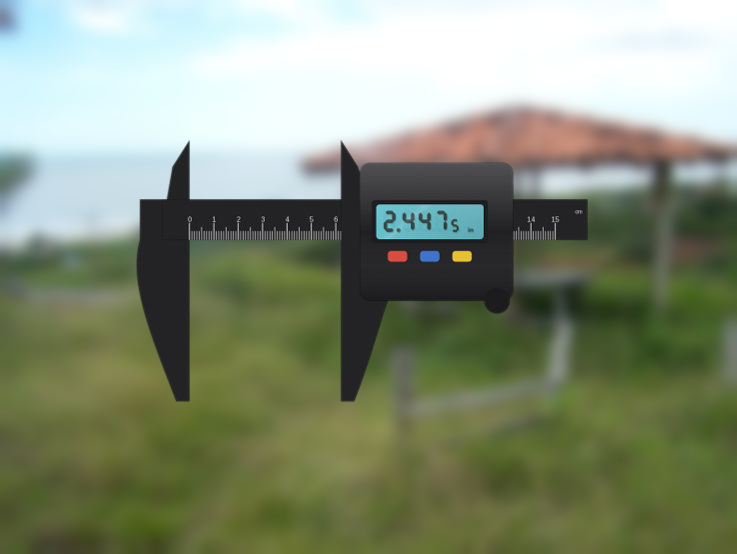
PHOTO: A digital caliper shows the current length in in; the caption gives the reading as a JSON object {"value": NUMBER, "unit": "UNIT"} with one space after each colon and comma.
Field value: {"value": 2.4475, "unit": "in"}
